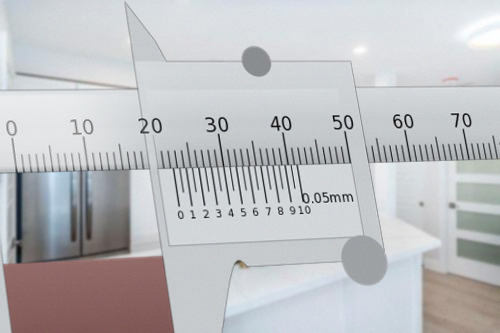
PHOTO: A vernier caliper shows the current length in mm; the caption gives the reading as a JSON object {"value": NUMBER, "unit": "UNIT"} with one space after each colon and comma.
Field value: {"value": 22.4, "unit": "mm"}
